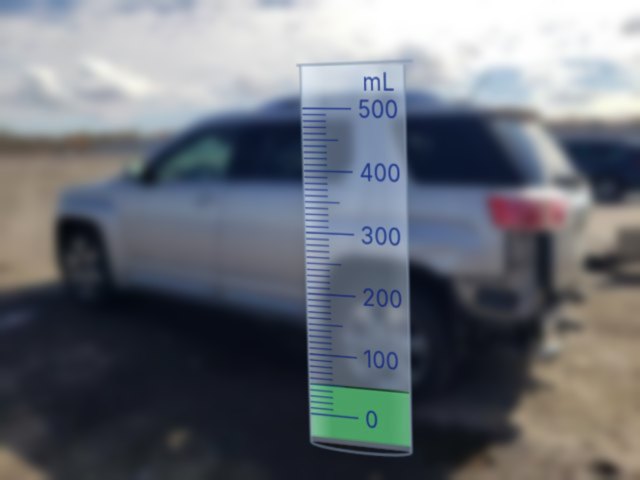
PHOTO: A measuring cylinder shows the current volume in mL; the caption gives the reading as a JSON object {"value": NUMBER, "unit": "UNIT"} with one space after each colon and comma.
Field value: {"value": 50, "unit": "mL"}
